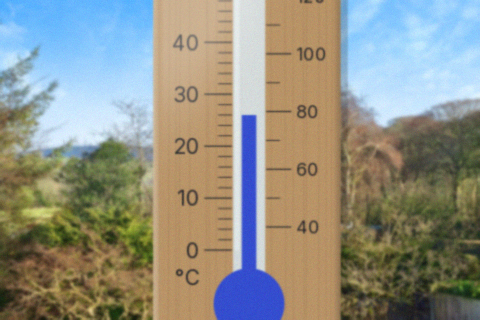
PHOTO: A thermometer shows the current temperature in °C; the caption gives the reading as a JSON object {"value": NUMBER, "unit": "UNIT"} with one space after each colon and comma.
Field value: {"value": 26, "unit": "°C"}
